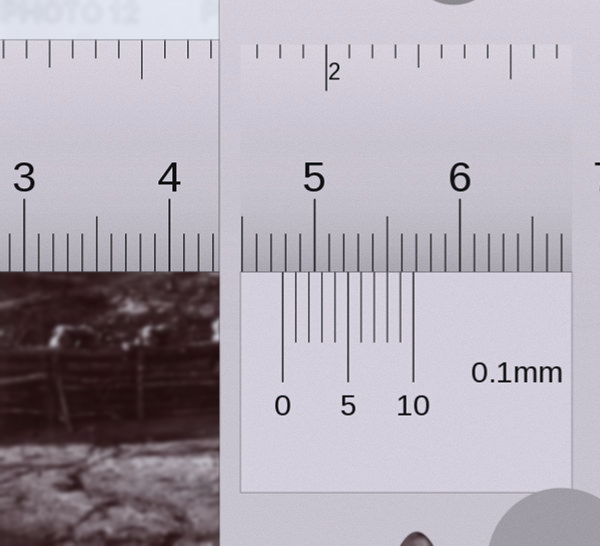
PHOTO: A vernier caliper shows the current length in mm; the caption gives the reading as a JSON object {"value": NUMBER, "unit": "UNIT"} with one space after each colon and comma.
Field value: {"value": 47.8, "unit": "mm"}
